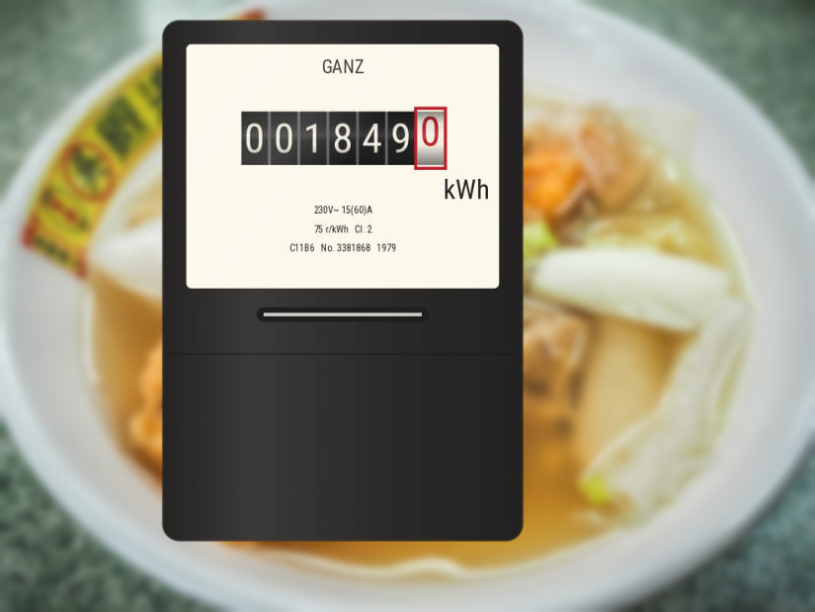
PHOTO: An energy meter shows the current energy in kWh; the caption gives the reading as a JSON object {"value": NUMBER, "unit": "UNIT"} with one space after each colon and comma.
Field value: {"value": 1849.0, "unit": "kWh"}
